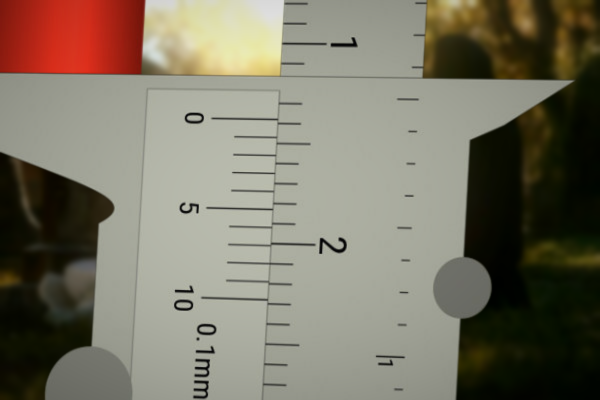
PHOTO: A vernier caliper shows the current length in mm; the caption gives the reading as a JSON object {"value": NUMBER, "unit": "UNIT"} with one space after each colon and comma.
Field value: {"value": 13.8, "unit": "mm"}
